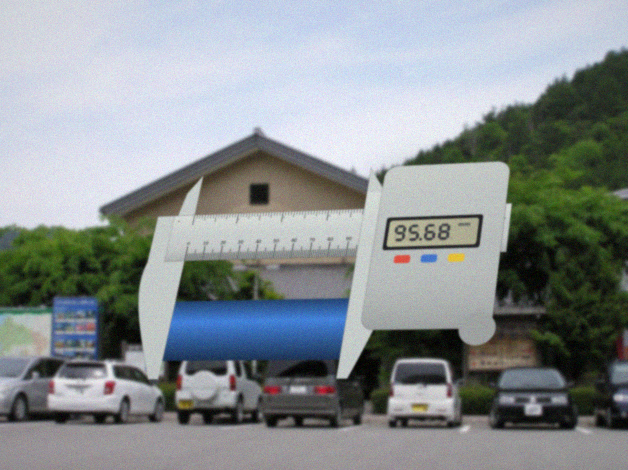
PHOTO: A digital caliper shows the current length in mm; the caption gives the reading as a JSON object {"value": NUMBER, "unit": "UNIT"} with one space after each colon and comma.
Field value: {"value": 95.68, "unit": "mm"}
